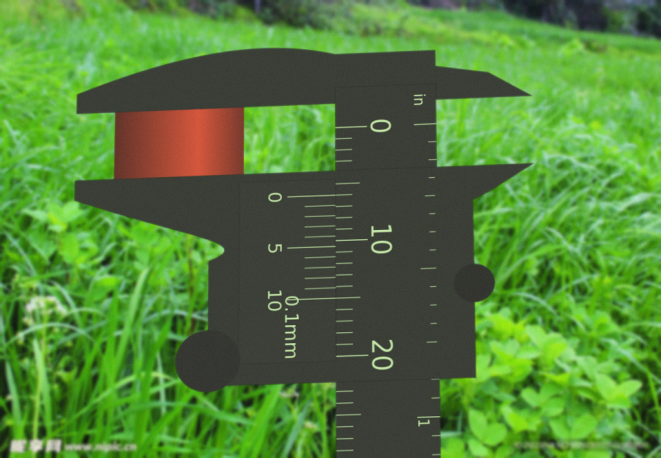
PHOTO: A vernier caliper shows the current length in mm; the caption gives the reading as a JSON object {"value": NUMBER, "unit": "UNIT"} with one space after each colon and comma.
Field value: {"value": 6.0, "unit": "mm"}
